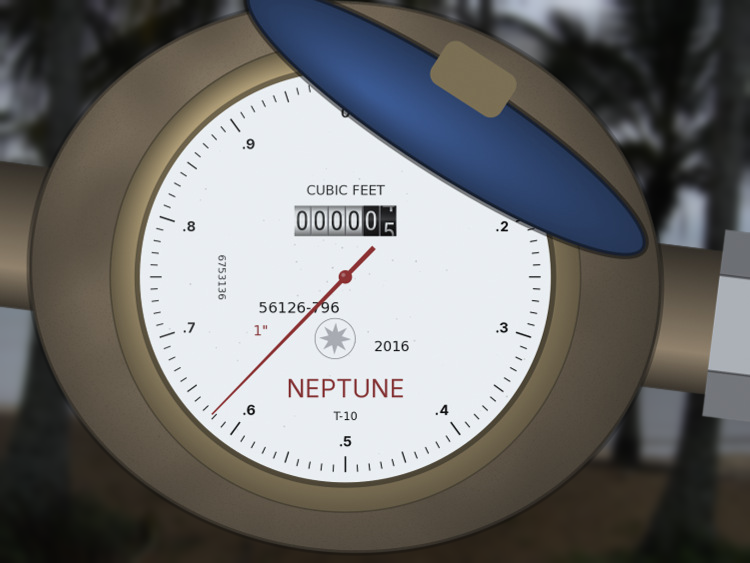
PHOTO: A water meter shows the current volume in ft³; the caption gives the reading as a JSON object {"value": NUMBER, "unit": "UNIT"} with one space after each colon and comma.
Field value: {"value": 4.62, "unit": "ft³"}
